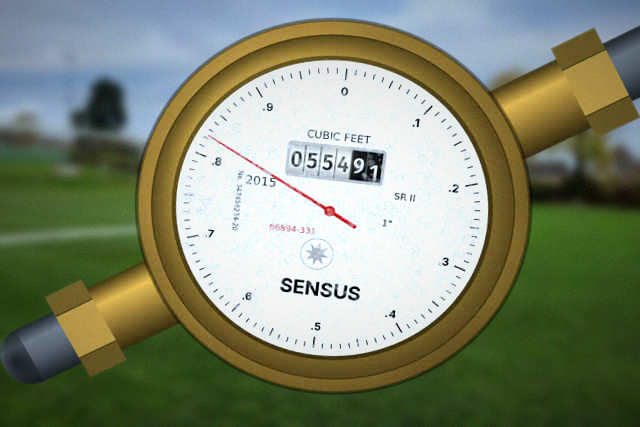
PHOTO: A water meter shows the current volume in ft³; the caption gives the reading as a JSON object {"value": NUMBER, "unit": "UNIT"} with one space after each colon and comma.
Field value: {"value": 55490.82, "unit": "ft³"}
